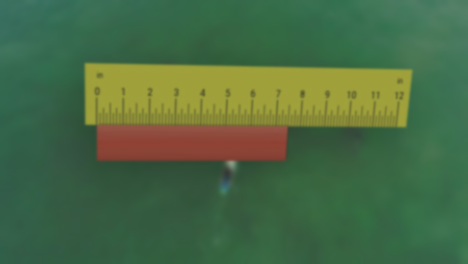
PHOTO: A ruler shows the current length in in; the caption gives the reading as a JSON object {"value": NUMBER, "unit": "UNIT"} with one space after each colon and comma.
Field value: {"value": 7.5, "unit": "in"}
